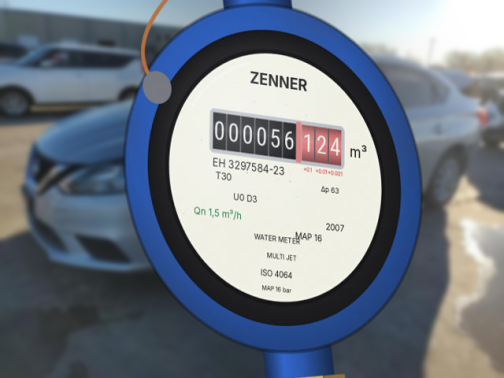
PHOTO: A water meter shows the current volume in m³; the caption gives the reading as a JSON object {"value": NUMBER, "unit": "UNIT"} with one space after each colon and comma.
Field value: {"value": 56.124, "unit": "m³"}
